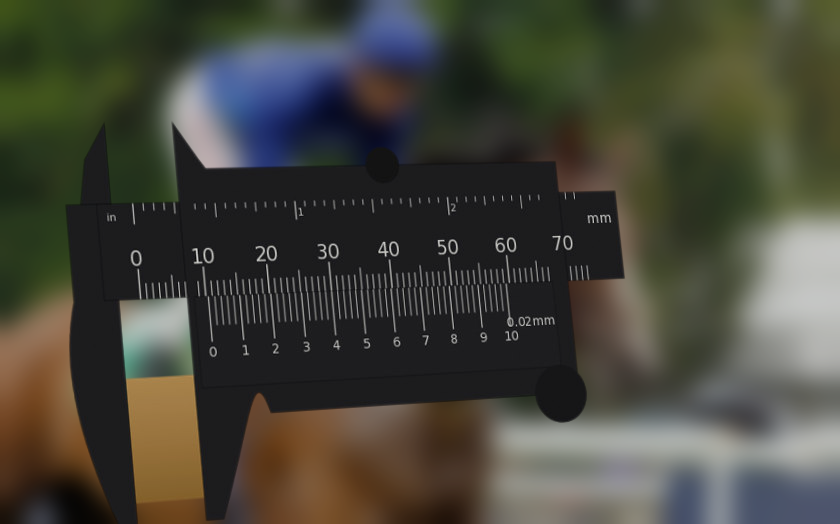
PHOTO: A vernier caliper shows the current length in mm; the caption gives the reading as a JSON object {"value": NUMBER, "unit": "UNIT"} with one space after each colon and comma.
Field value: {"value": 10.4, "unit": "mm"}
